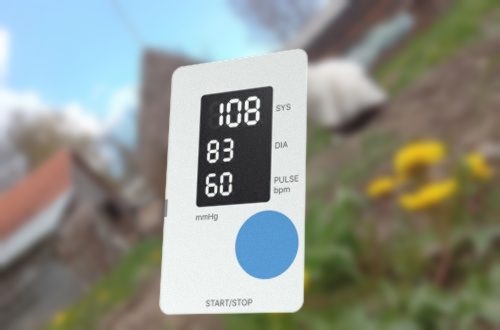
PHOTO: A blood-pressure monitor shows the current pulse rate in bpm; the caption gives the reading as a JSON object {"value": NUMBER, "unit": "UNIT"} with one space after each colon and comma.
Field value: {"value": 60, "unit": "bpm"}
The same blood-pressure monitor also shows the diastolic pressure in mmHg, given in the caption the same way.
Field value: {"value": 83, "unit": "mmHg"}
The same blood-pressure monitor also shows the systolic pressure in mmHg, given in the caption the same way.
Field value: {"value": 108, "unit": "mmHg"}
